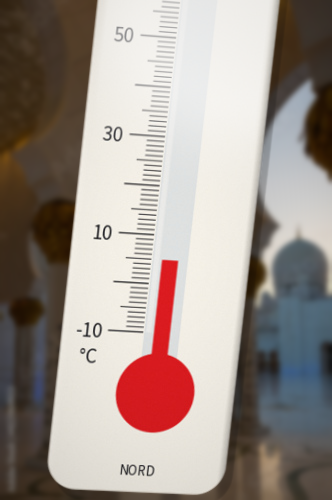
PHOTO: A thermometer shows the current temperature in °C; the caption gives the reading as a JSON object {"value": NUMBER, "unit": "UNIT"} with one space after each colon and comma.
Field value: {"value": 5, "unit": "°C"}
